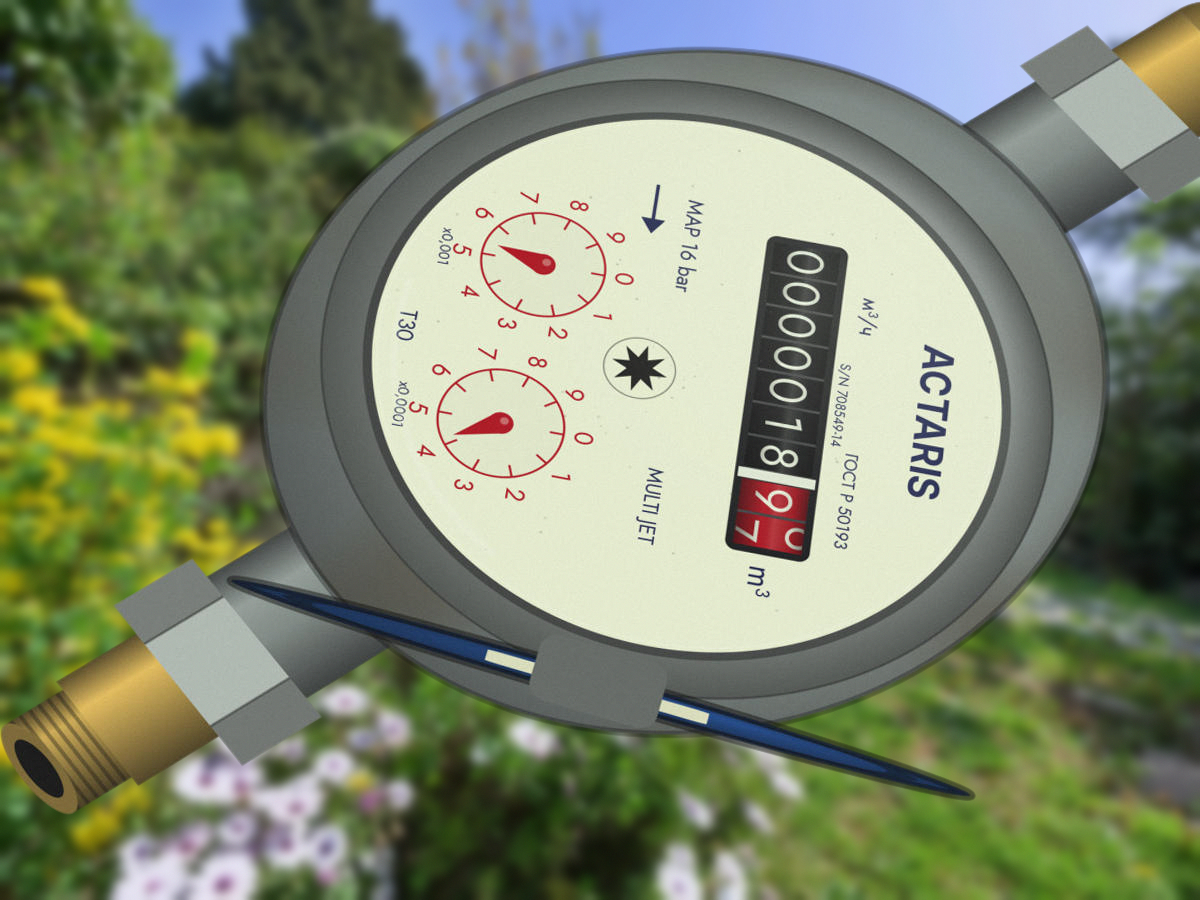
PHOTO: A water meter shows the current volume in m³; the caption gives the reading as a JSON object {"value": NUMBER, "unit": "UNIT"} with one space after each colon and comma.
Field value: {"value": 18.9654, "unit": "m³"}
